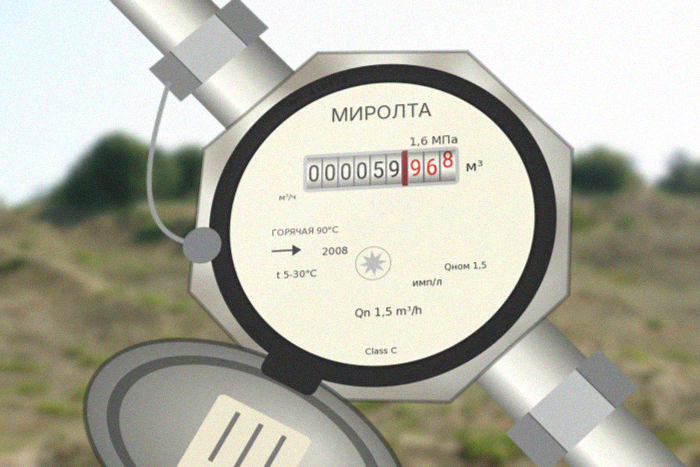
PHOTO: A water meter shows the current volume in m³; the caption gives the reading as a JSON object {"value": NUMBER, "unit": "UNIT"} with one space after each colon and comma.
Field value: {"value": 59.968, "unit": "m³"}
